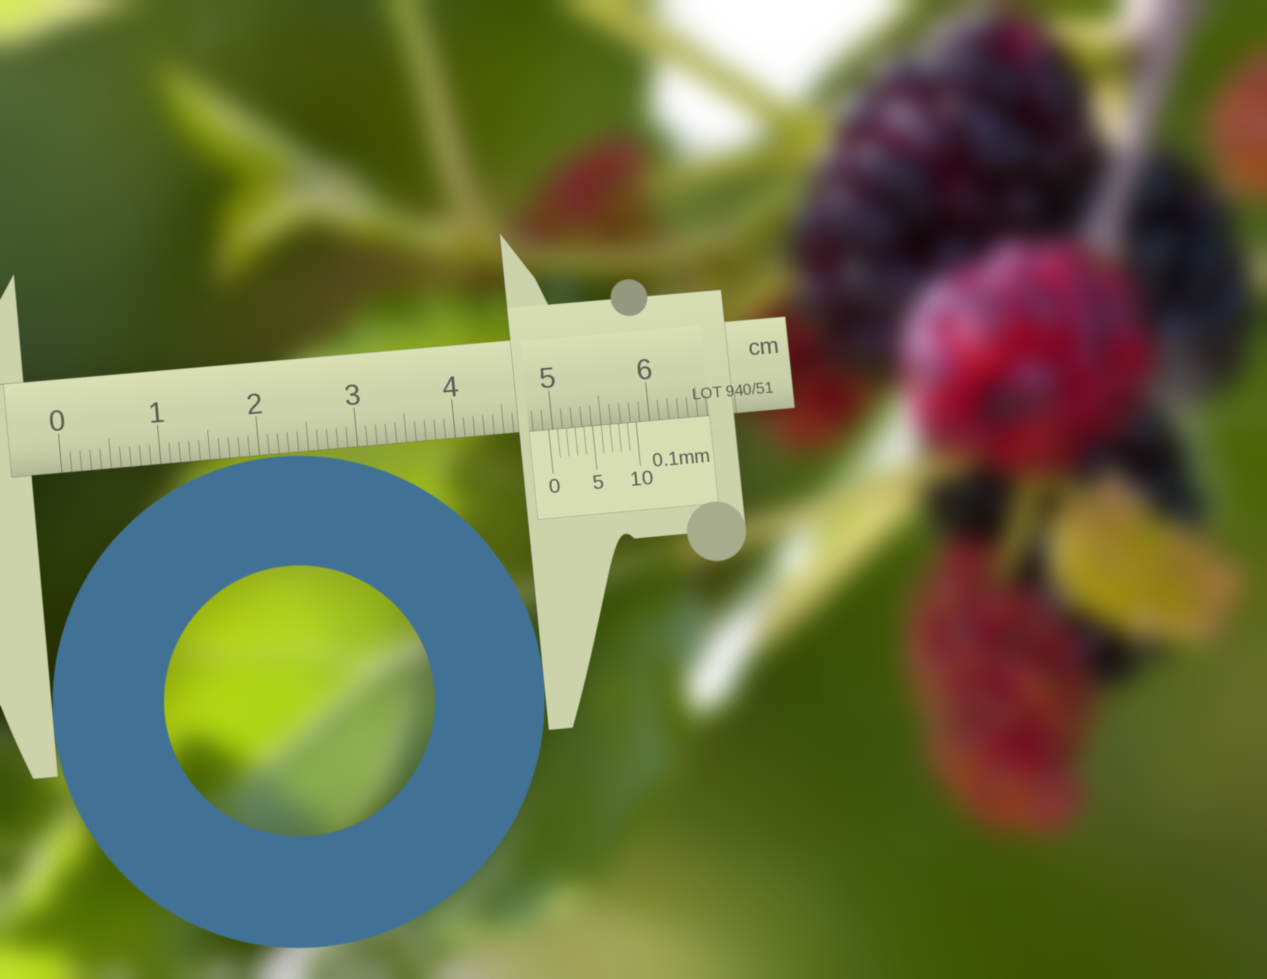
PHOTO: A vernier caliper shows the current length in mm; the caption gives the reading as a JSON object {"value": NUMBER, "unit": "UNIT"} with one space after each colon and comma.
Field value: {"value": 49.6, "unit": "mm"}
